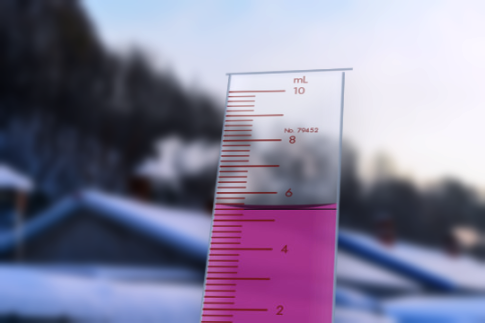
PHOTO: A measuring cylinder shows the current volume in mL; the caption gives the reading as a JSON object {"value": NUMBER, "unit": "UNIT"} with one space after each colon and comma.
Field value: {"value": 5.4, "unit": "mL"}
